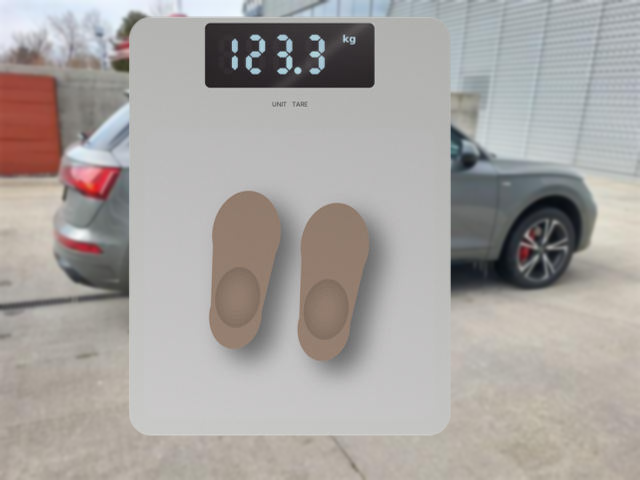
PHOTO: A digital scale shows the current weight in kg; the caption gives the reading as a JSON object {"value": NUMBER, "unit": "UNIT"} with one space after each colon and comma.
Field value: {"value": 123.3, "unit": "kg"}
